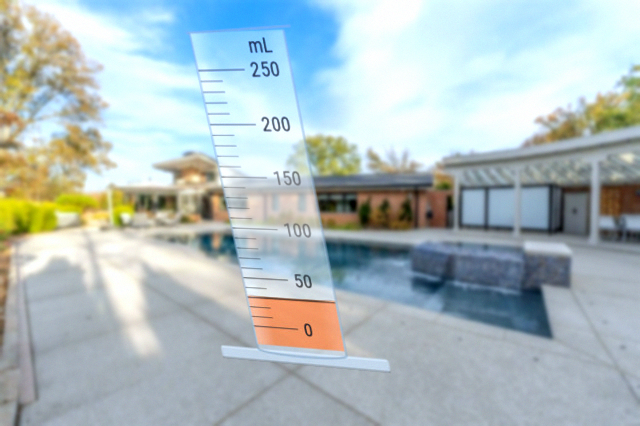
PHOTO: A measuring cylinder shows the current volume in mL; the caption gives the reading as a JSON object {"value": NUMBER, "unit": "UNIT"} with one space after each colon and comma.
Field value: {"value": 30, "unit": "mL"}
